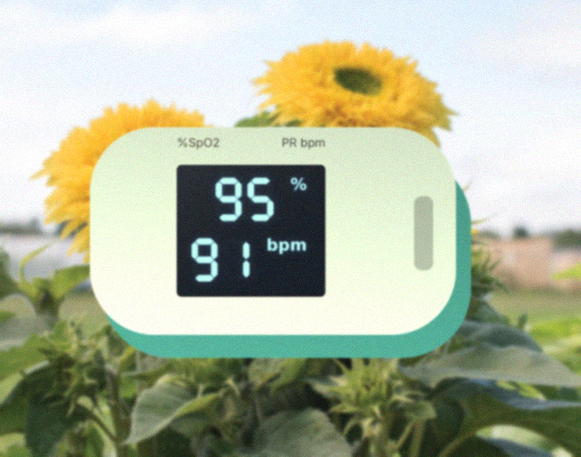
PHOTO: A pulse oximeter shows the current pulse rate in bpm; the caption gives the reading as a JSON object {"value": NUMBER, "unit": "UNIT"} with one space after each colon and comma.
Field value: {"value": 91, "unit": "bpm"}
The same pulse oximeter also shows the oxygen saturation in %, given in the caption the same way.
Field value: {"value": 95, "unit": "%"}
